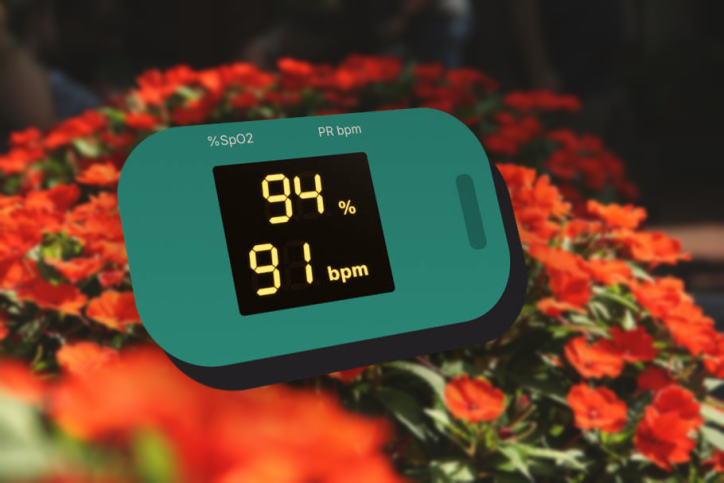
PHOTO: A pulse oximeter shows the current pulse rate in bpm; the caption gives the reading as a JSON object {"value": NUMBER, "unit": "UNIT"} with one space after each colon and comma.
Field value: {"value": 91, "unit": "bpm"}
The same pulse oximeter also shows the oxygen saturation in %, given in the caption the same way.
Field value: {"value": 94, "unit": "%"}
